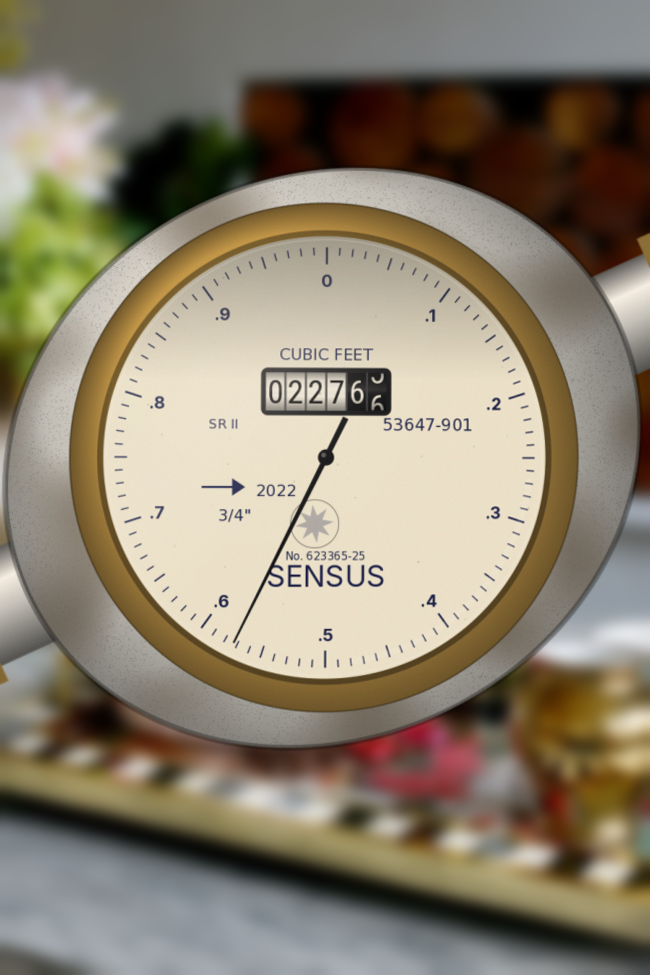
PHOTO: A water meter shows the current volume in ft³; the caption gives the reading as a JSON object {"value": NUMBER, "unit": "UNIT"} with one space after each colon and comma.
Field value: {"value": 22765.57, "unit": "ft³"}
